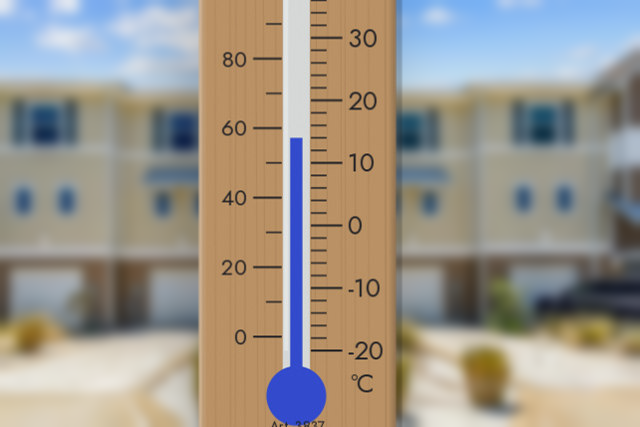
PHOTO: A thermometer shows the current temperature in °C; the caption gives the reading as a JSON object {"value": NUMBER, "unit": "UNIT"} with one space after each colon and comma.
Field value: {"value": 14, "unit": "°C"}
